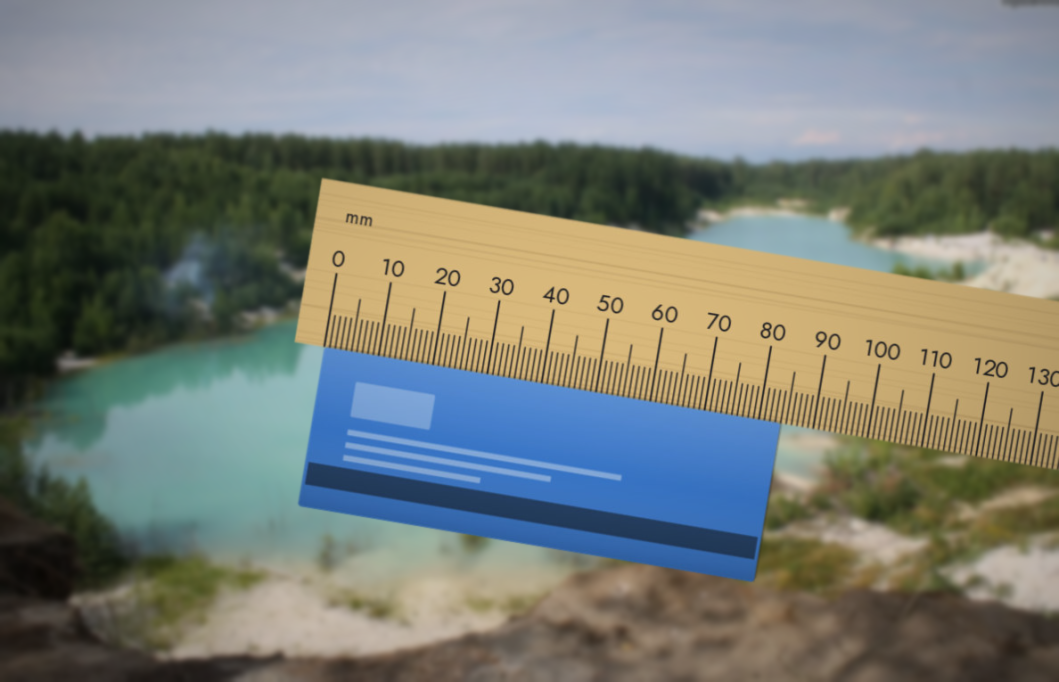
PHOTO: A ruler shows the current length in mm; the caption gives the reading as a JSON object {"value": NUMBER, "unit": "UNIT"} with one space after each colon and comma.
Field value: {"value": 84, "unit": "mm"}
